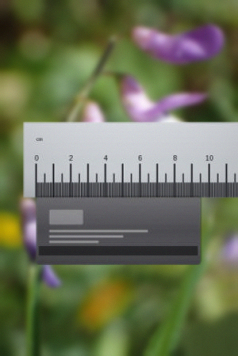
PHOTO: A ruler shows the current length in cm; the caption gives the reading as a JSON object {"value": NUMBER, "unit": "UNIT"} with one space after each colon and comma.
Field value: {"value": 9.5, "unit": "cm"}
